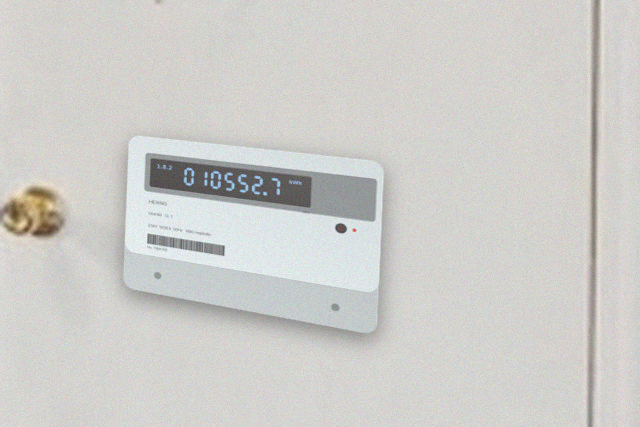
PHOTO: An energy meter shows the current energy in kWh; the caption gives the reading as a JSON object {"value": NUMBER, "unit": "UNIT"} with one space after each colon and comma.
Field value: {"value": 10552.7, "unit": "kWh"}
